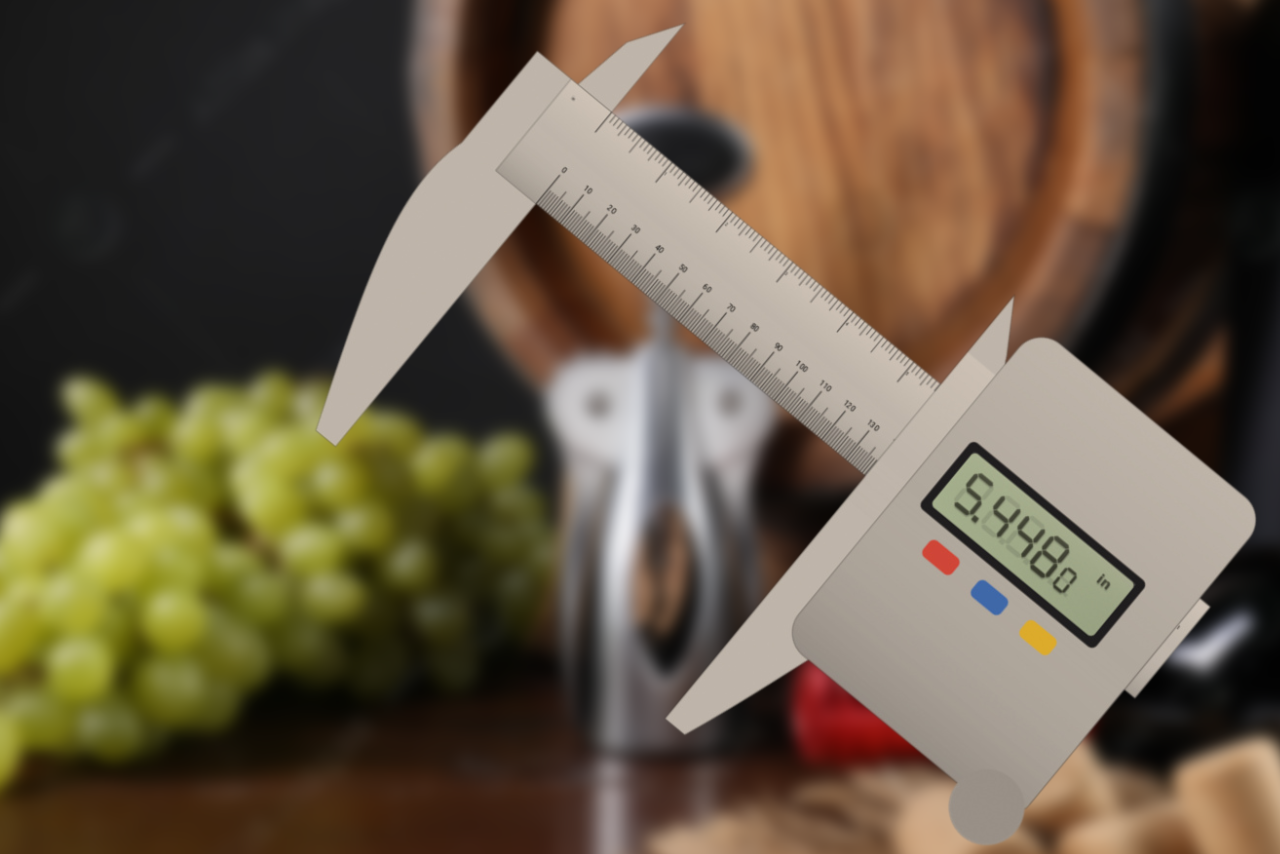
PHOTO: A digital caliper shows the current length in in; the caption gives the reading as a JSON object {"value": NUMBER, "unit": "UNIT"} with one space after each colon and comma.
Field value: {"value": 5.4480, "unit": "in"}
